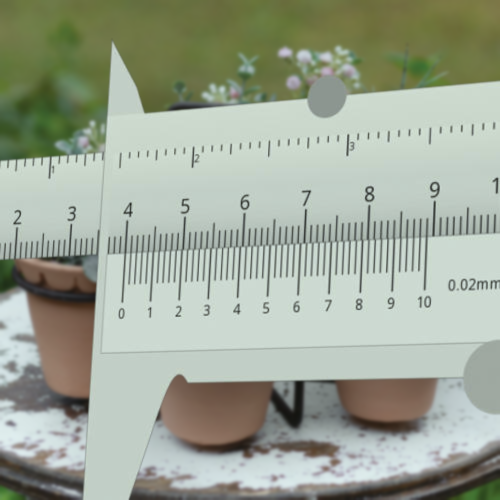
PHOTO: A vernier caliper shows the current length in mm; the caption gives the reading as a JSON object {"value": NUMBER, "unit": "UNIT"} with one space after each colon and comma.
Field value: {"value": 40.0, "unit": "mm"}
